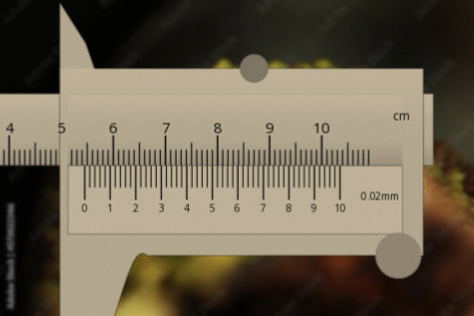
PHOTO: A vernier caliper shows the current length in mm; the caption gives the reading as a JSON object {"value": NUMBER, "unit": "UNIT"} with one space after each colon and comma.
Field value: {"value": 54.5, "unit": "mm"}
